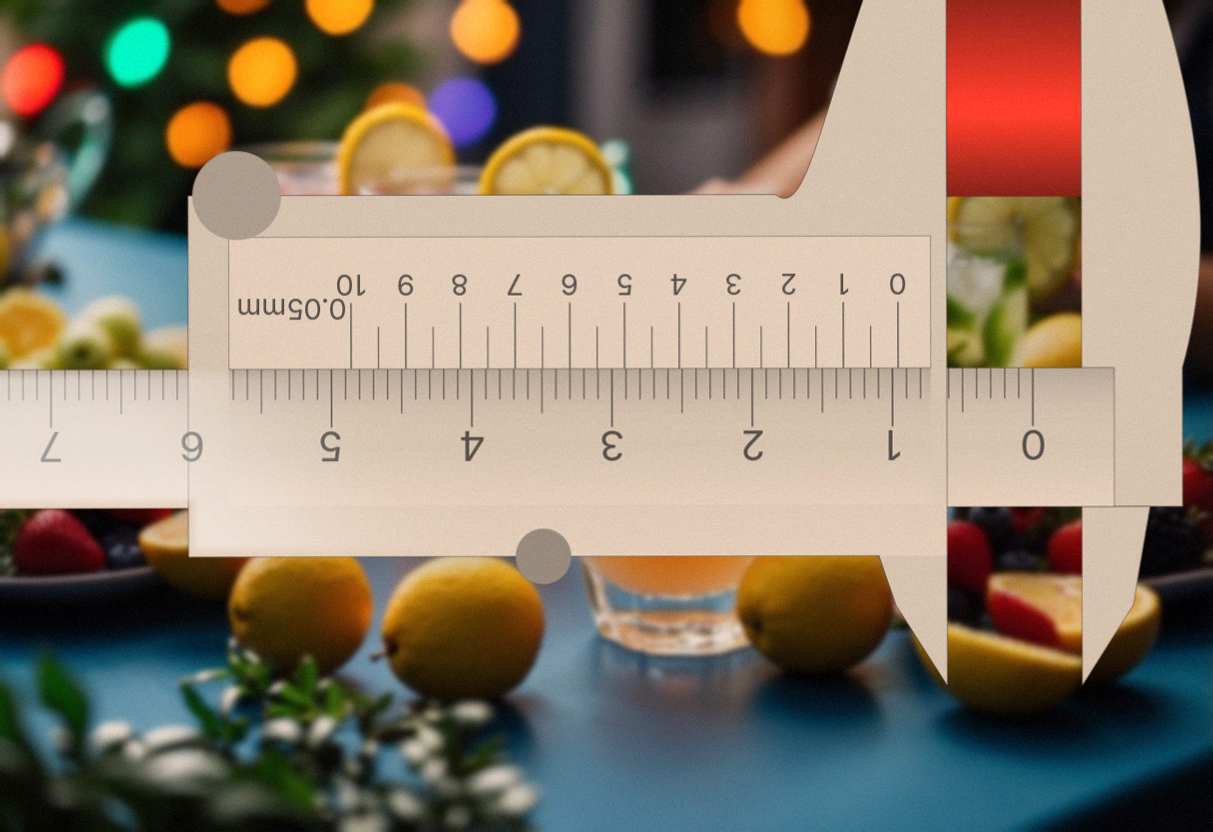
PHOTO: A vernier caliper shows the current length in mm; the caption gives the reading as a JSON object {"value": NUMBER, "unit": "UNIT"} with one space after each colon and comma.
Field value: {"value": 9.6, "unit": "mm"}
